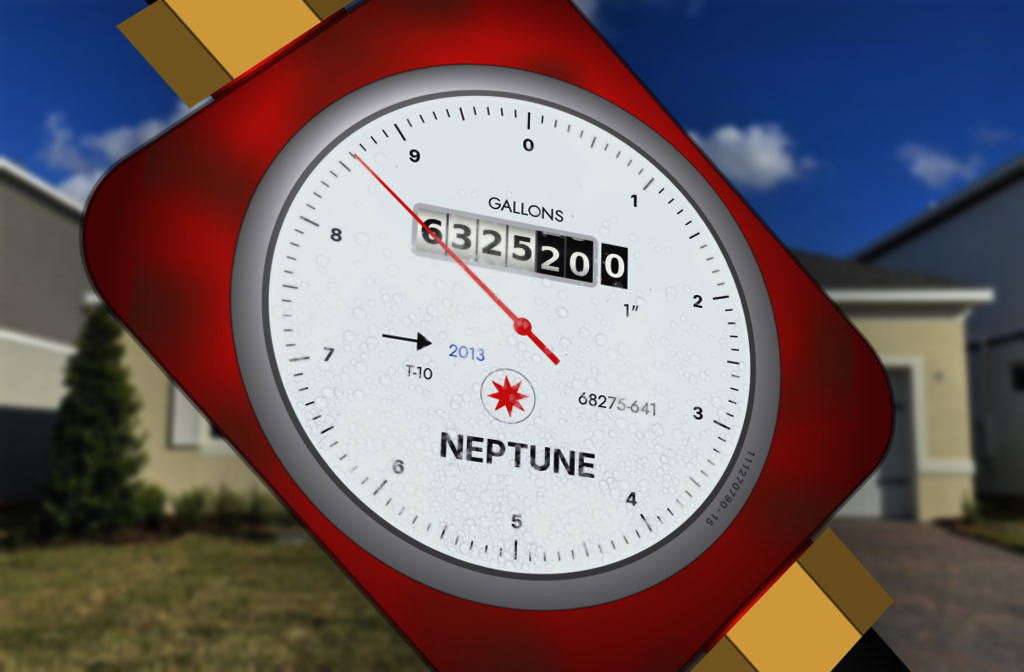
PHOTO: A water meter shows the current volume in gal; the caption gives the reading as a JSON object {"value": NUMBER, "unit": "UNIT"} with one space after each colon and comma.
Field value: {"value": 6325198.6, "unit": "gal"}
